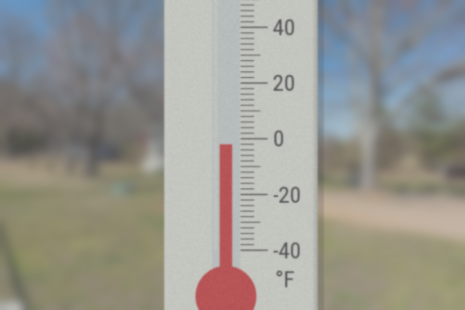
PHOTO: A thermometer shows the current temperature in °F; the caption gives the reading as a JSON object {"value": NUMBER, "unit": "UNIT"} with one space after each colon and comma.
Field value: {"value": -2, "unit": "°F"}
